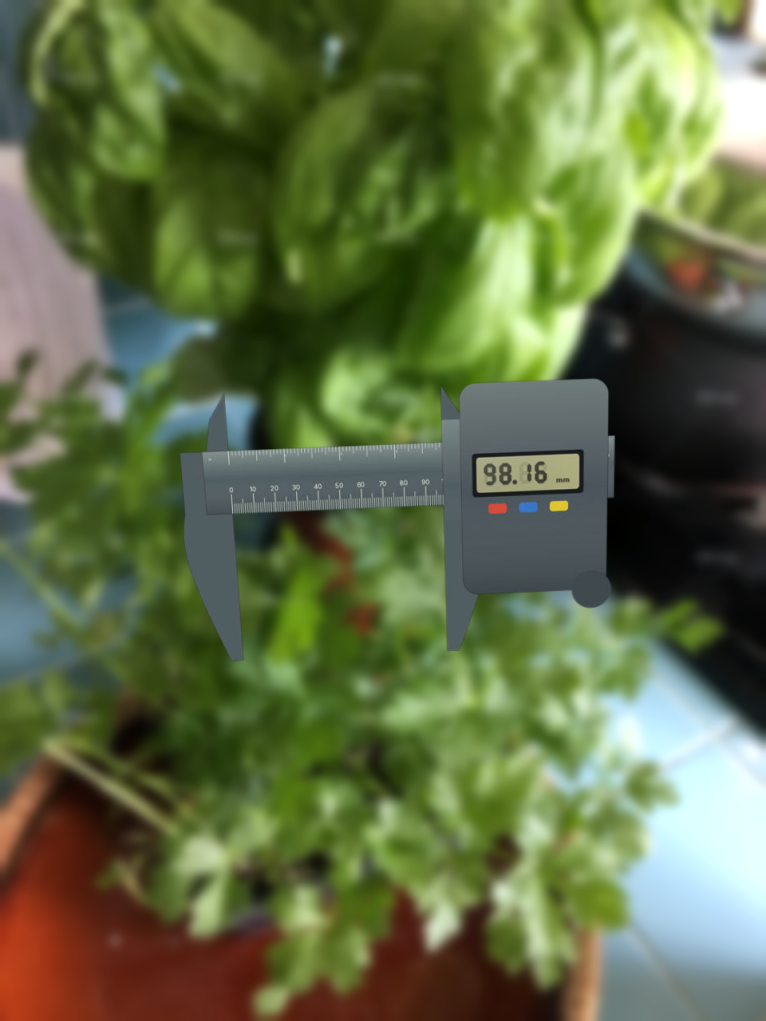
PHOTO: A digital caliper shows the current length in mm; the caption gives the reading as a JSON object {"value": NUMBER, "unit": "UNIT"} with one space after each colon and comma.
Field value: {"value": 98.16, "unit": "mm"}
